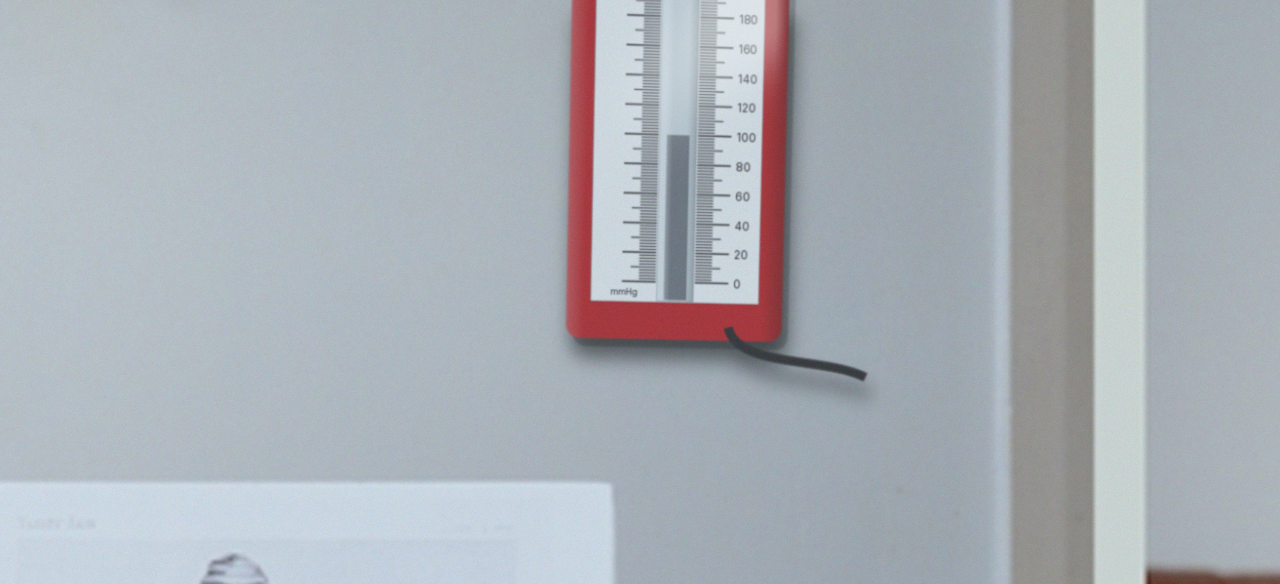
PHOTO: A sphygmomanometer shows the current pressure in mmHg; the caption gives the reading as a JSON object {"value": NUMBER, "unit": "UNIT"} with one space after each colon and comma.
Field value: {"value": 100, "unit": "mmHg"}
